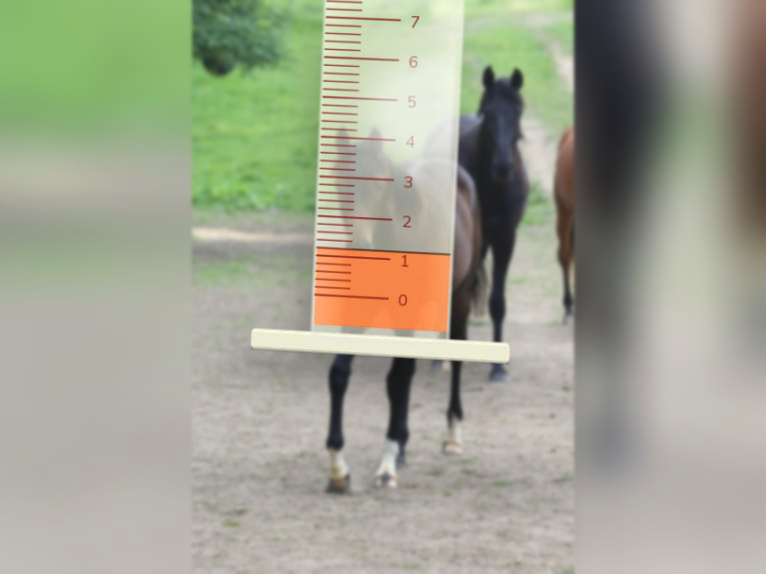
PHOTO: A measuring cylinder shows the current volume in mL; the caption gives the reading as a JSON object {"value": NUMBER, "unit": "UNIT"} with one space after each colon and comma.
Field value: {"value": 1.2, "unit": "mL"}
